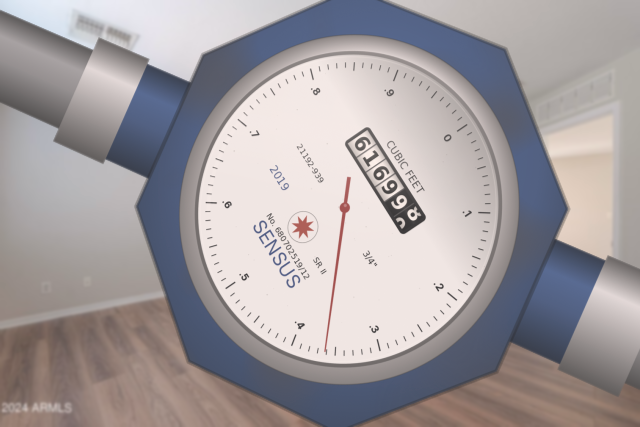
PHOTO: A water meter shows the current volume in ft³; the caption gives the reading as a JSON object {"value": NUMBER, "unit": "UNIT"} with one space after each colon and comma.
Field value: {"value": 616998.36, "unit": "ft³"}
